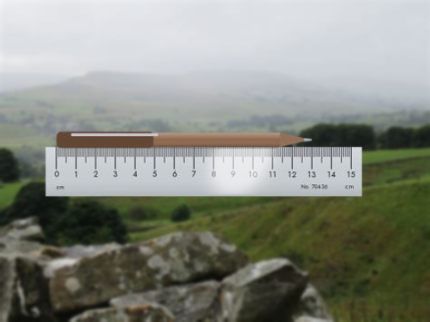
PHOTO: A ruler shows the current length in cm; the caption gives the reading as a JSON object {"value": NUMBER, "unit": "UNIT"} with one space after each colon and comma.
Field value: {"value": 13, "unit": "cm"}
